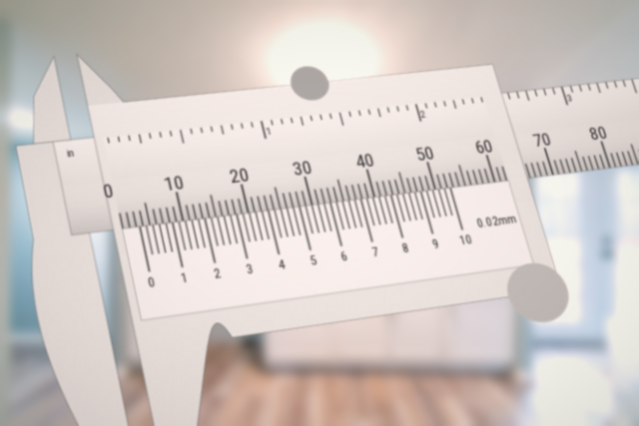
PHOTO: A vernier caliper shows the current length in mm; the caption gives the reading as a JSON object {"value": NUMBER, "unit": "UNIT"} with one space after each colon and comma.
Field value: {"value": 3.5, "unit": "mm"}
